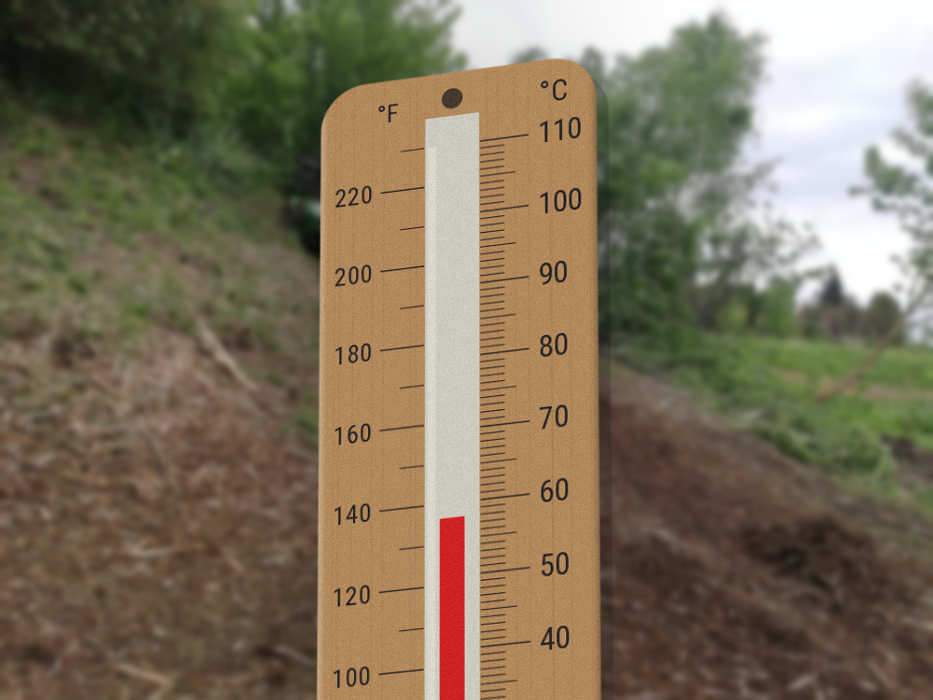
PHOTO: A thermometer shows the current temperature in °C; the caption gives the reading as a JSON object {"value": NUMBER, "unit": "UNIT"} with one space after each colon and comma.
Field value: {"value": 58, "unit": "°C"}
